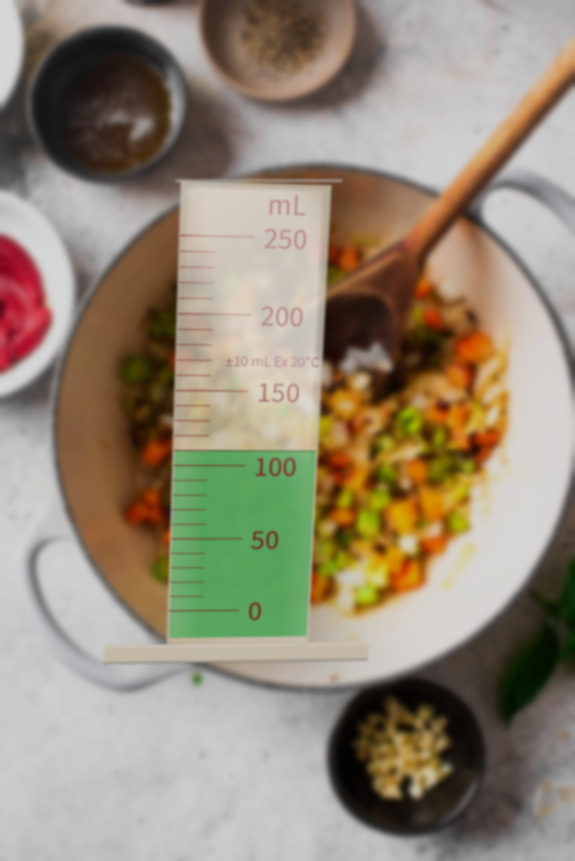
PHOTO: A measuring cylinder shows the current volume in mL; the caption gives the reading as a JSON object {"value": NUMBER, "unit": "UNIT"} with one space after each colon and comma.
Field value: {"value": 110, "unit": "mL"}
